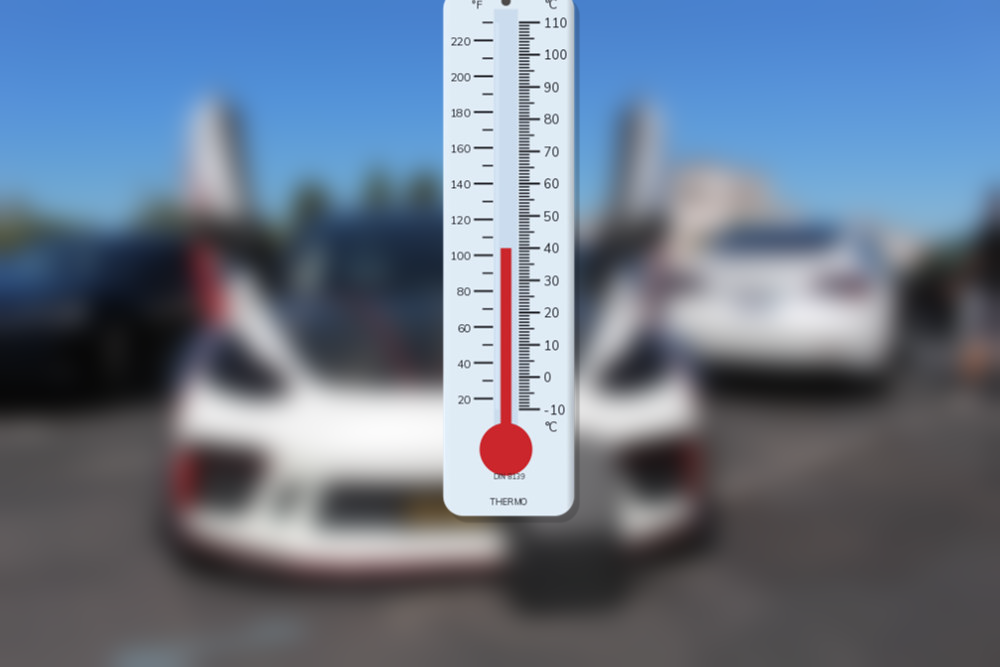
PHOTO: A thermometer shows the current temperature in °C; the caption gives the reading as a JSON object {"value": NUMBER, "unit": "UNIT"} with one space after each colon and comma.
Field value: {"value": 40, "unit": "°C"}
